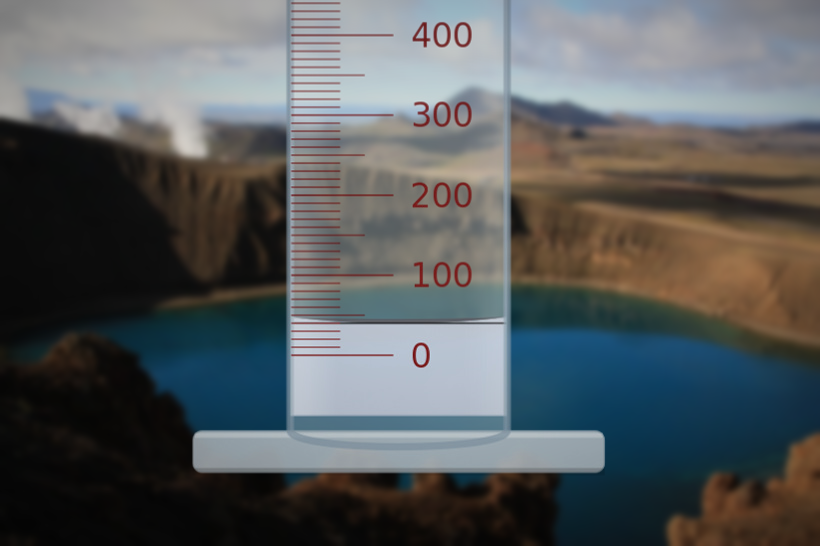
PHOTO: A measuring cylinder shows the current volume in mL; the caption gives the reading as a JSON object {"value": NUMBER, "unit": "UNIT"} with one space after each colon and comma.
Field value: {"value": 40, "unit": "mL"}
